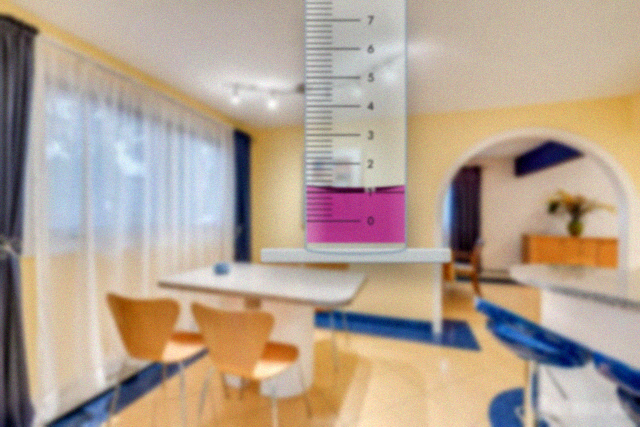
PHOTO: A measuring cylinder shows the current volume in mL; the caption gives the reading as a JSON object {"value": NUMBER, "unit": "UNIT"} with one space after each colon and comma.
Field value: {"value": 1, "unit": "mL"}
